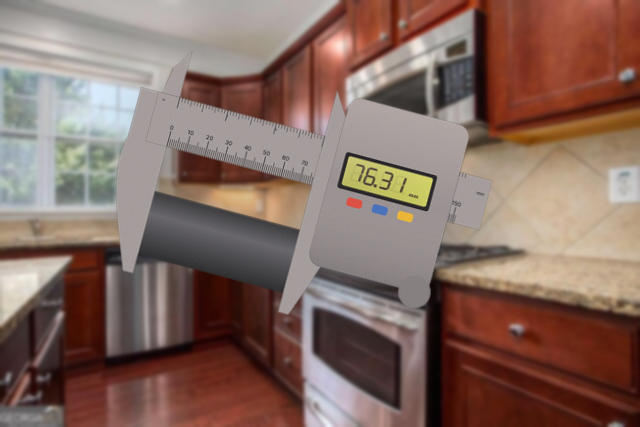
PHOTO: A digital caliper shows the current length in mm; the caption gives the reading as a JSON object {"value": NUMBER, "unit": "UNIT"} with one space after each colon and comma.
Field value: {"value": 76.31, "unit": "mm"}
